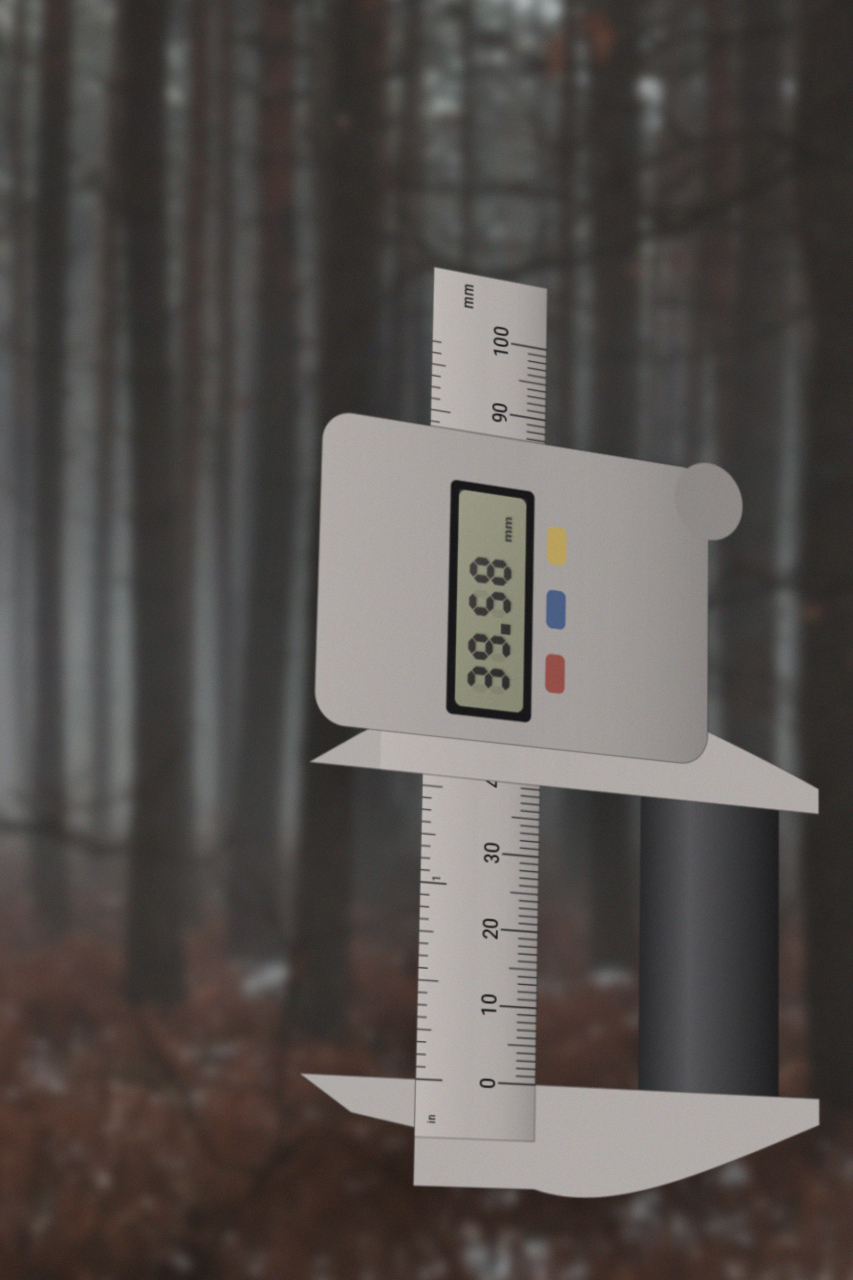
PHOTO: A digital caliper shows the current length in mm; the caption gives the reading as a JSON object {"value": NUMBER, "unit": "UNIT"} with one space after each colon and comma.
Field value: {"value": 39.58, "unit": "mm"}
